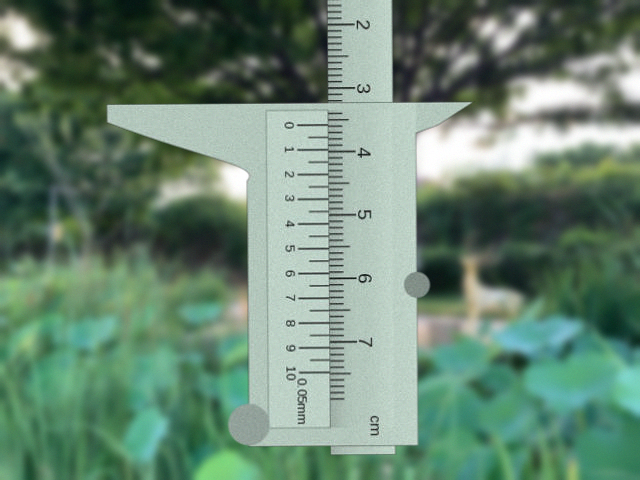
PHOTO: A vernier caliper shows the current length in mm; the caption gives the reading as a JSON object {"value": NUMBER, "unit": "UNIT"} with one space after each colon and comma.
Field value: {"value": 35.8, "unit": "mm"}
